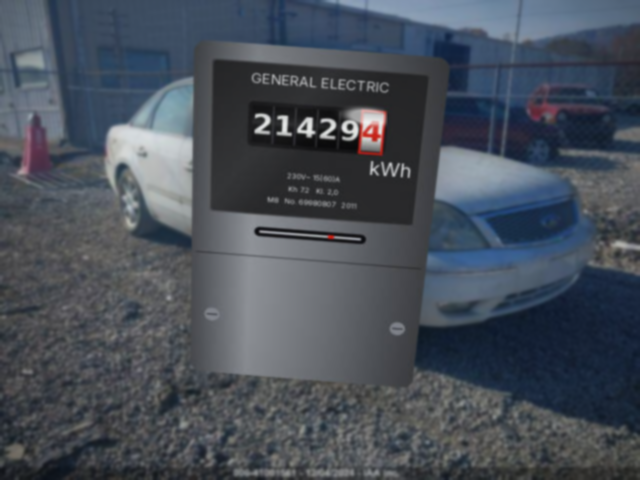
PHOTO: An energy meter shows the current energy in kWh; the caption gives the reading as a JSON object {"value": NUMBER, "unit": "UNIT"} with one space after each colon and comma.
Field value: {"value": 21429.4, "unit": "kWh"}
